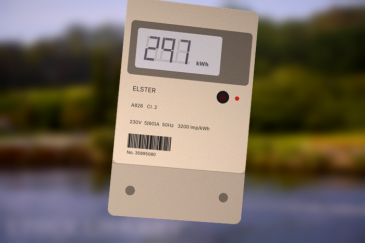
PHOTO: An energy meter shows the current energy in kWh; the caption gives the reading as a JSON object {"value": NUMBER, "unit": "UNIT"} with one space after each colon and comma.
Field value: {"value": 297, "unit": "kWh"}
